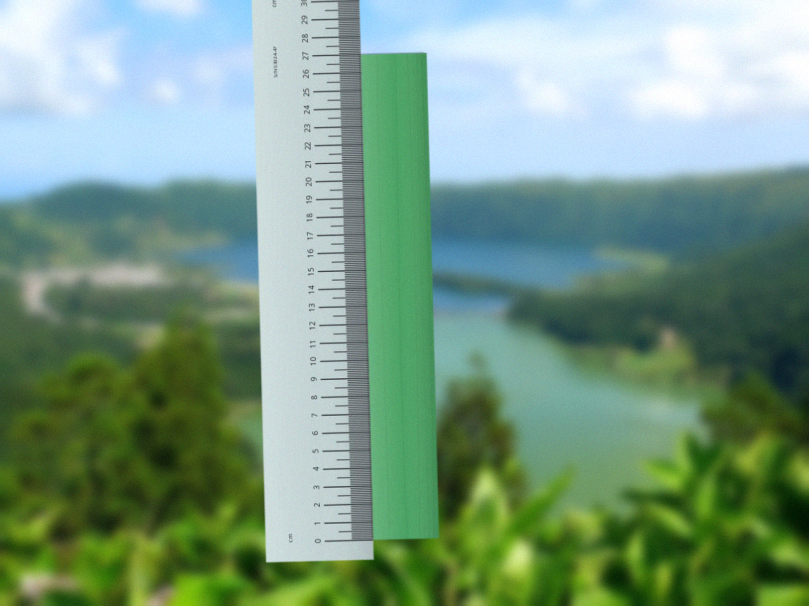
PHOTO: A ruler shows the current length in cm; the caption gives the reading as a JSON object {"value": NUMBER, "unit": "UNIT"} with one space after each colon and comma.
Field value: {"value": 27, "unit": "cm"}
